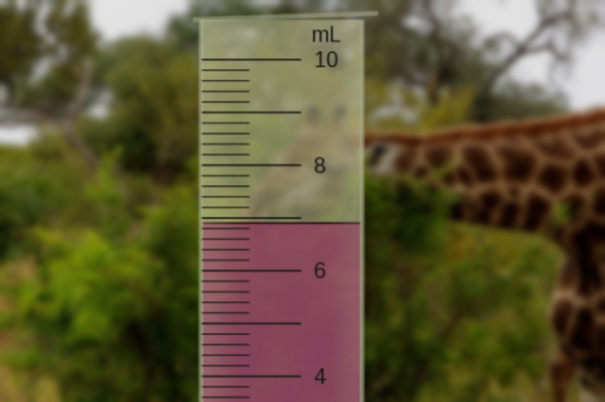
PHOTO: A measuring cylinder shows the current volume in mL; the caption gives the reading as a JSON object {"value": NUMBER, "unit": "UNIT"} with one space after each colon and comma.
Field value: {"value": 6.9, "unit": "mL"}
